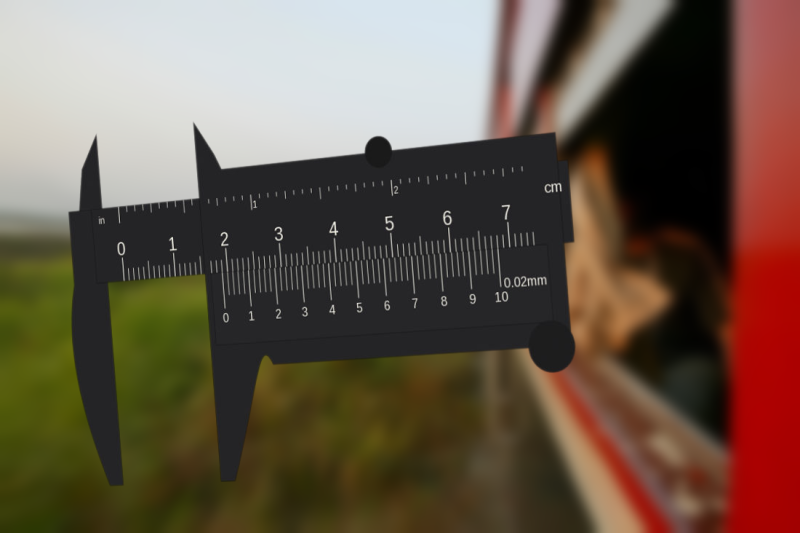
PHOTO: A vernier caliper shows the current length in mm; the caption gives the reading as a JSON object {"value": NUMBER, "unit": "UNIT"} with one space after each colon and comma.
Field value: {"value": 19.0, "unit": "mm"}
